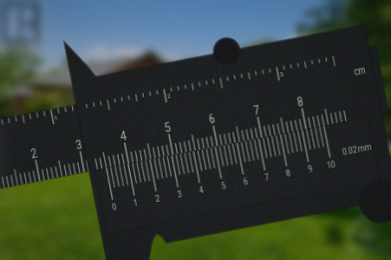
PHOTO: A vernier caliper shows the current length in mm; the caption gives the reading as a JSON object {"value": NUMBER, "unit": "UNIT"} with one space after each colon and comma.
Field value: {"value": 35.0, "unit": "mm"}
